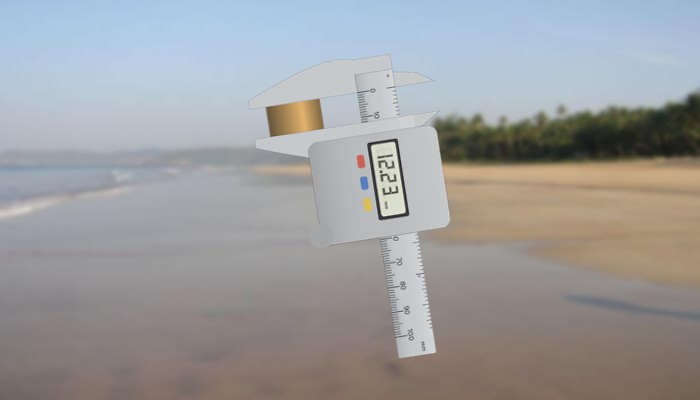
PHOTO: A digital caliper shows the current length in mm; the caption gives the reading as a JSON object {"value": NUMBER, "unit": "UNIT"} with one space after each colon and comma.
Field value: {"value": 12.23, "unit": "mm"}
